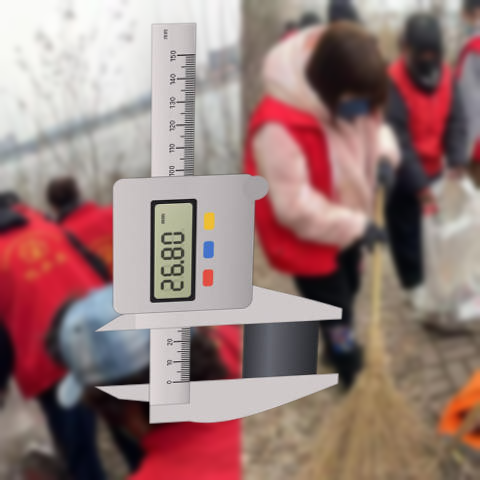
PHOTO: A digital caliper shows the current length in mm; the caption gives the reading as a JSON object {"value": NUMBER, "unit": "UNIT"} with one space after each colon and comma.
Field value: {"value": 26.80, "unit": "mm"}
